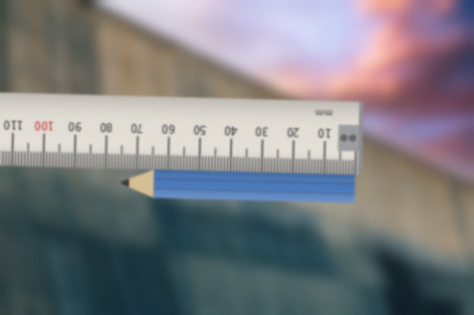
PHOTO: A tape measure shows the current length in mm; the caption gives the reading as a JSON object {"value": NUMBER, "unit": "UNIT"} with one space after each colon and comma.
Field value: {"value": 75, "unit": "mm"}
